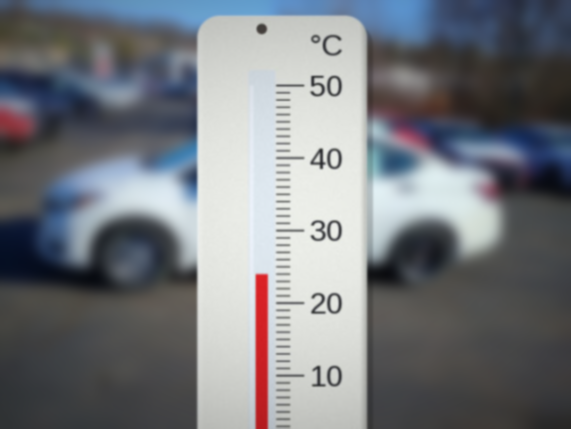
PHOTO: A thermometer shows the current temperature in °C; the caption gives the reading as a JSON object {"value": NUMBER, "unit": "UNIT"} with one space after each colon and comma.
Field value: {"value": 24, "unit": "°C"}
